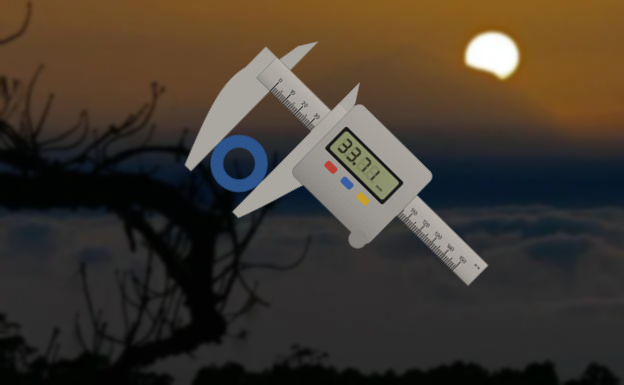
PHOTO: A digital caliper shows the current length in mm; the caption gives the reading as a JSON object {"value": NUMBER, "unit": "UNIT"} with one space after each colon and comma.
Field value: {"value": 33.71, "unit": "mm"}
